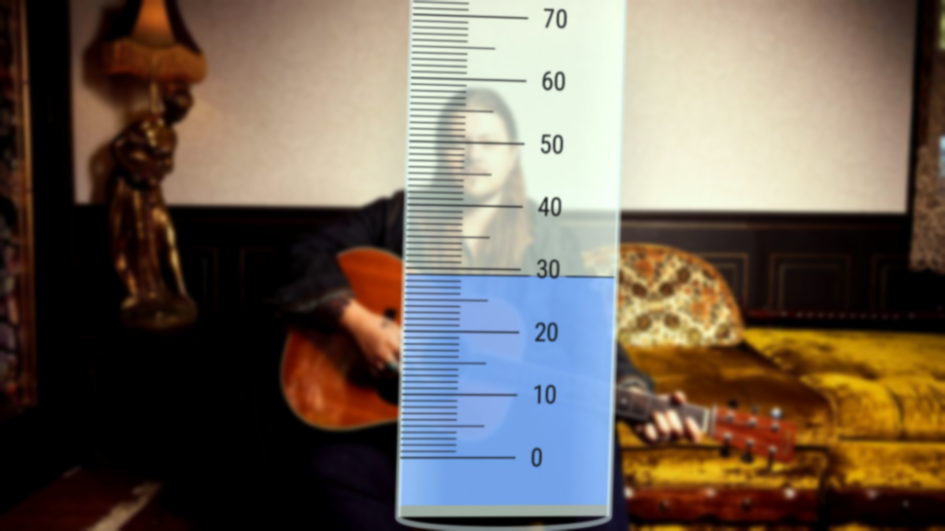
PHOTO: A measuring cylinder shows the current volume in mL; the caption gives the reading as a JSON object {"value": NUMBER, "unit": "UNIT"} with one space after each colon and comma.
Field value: {"value": 29, "unit": "mL"}
